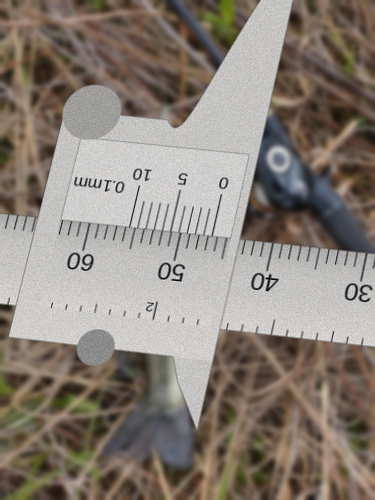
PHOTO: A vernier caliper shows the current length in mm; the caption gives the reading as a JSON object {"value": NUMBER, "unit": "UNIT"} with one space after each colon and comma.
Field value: {"value": 46.6, "unit": "mm"}
